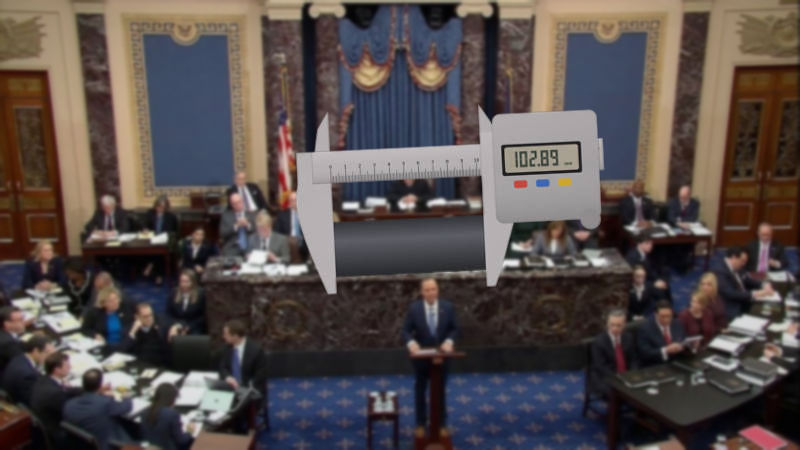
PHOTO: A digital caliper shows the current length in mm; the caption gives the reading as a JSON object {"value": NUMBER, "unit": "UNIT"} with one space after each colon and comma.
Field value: {"value": 102.89, "unit": "mm"}
